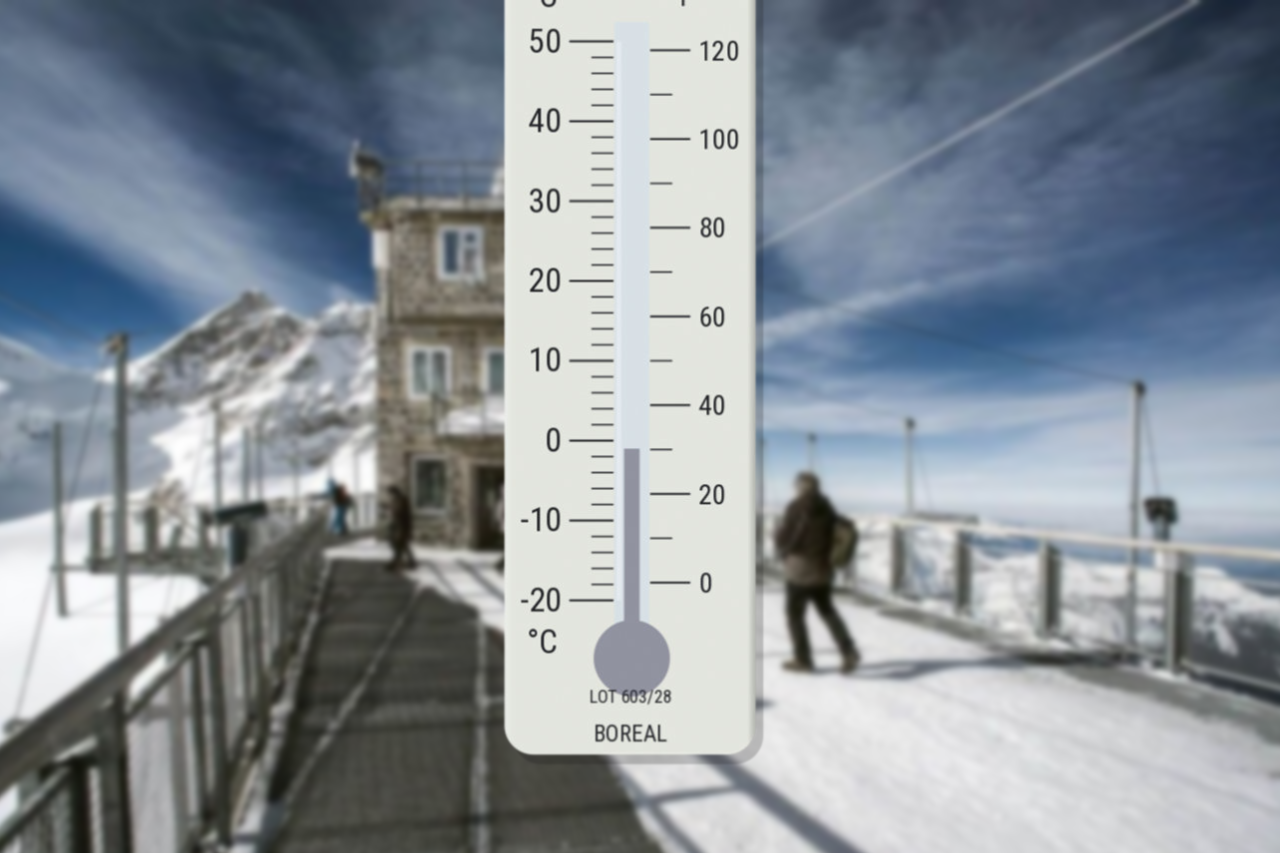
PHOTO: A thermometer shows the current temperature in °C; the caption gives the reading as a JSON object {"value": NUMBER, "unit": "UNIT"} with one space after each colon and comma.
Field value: {"value": -1, "unit": "°C"}
